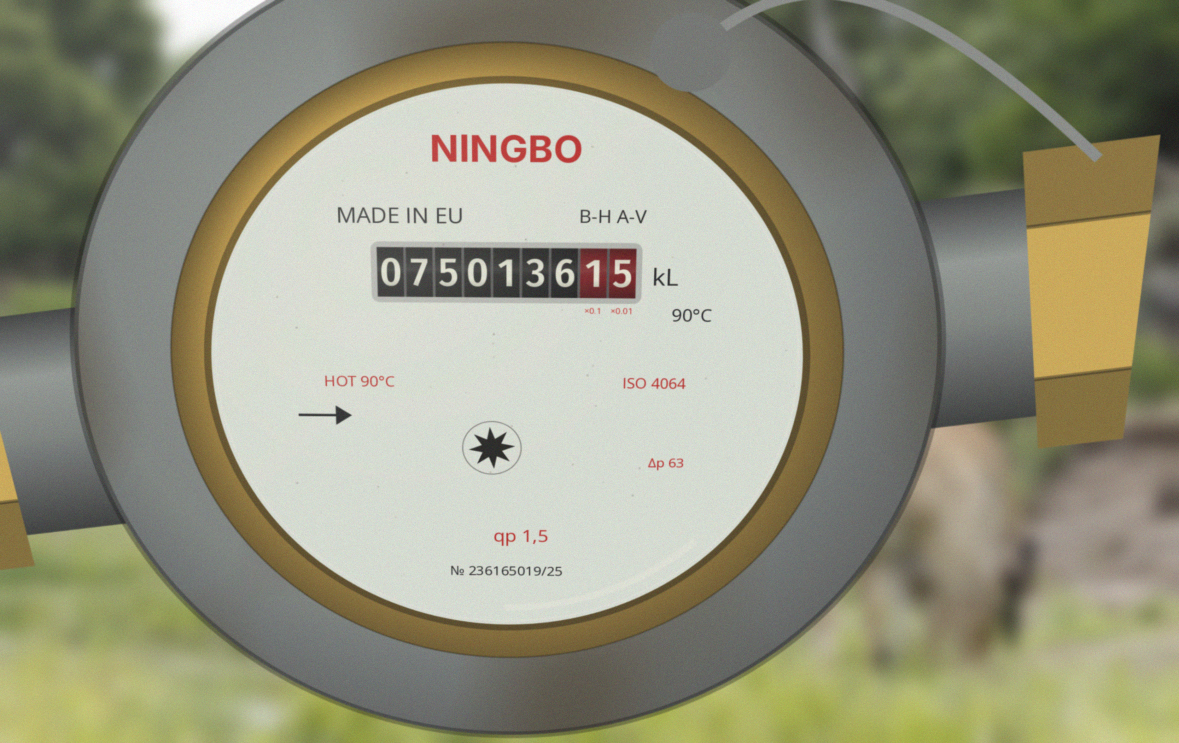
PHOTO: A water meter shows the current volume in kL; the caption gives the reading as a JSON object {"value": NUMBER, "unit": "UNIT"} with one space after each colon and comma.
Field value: {"value": 750136.15, "unit": "kL"}
